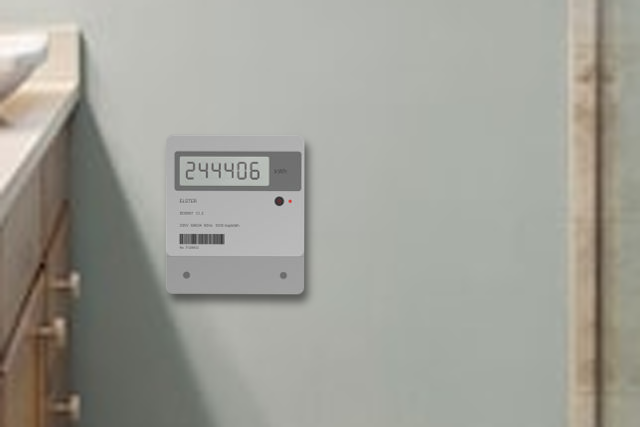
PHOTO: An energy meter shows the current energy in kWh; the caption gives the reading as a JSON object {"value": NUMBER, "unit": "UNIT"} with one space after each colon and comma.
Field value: {"value": 244406, "unit": "kWh"}
